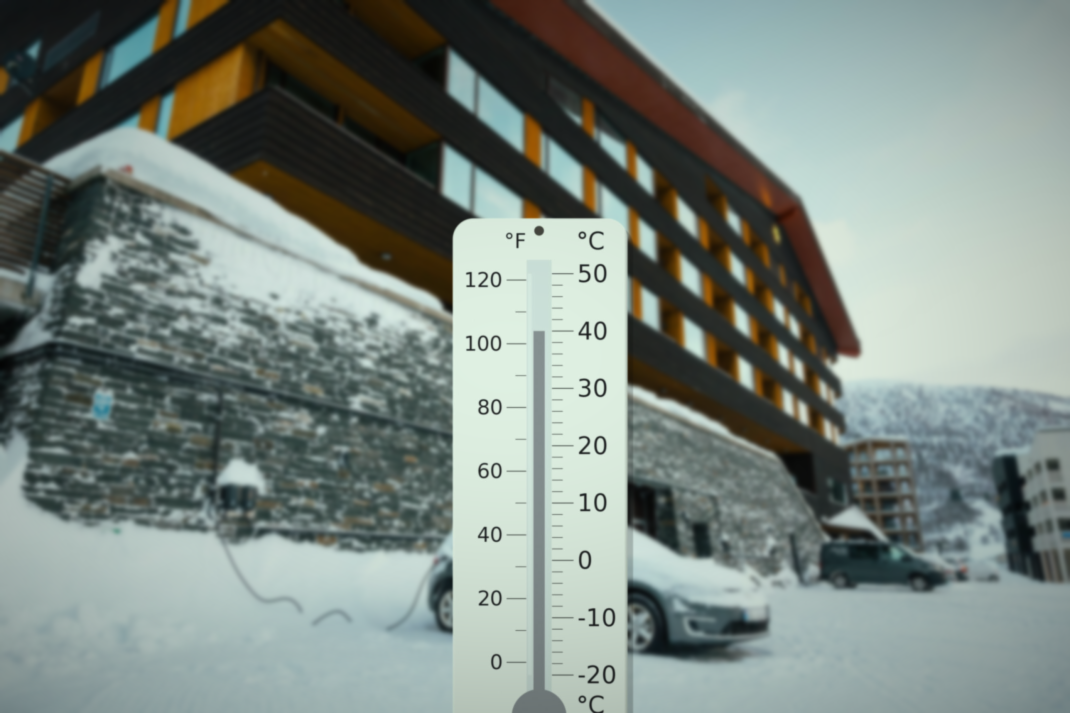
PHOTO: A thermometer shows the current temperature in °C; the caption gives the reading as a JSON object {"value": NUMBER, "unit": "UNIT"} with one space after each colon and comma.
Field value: {"value": 40, "unit": "°C"}
